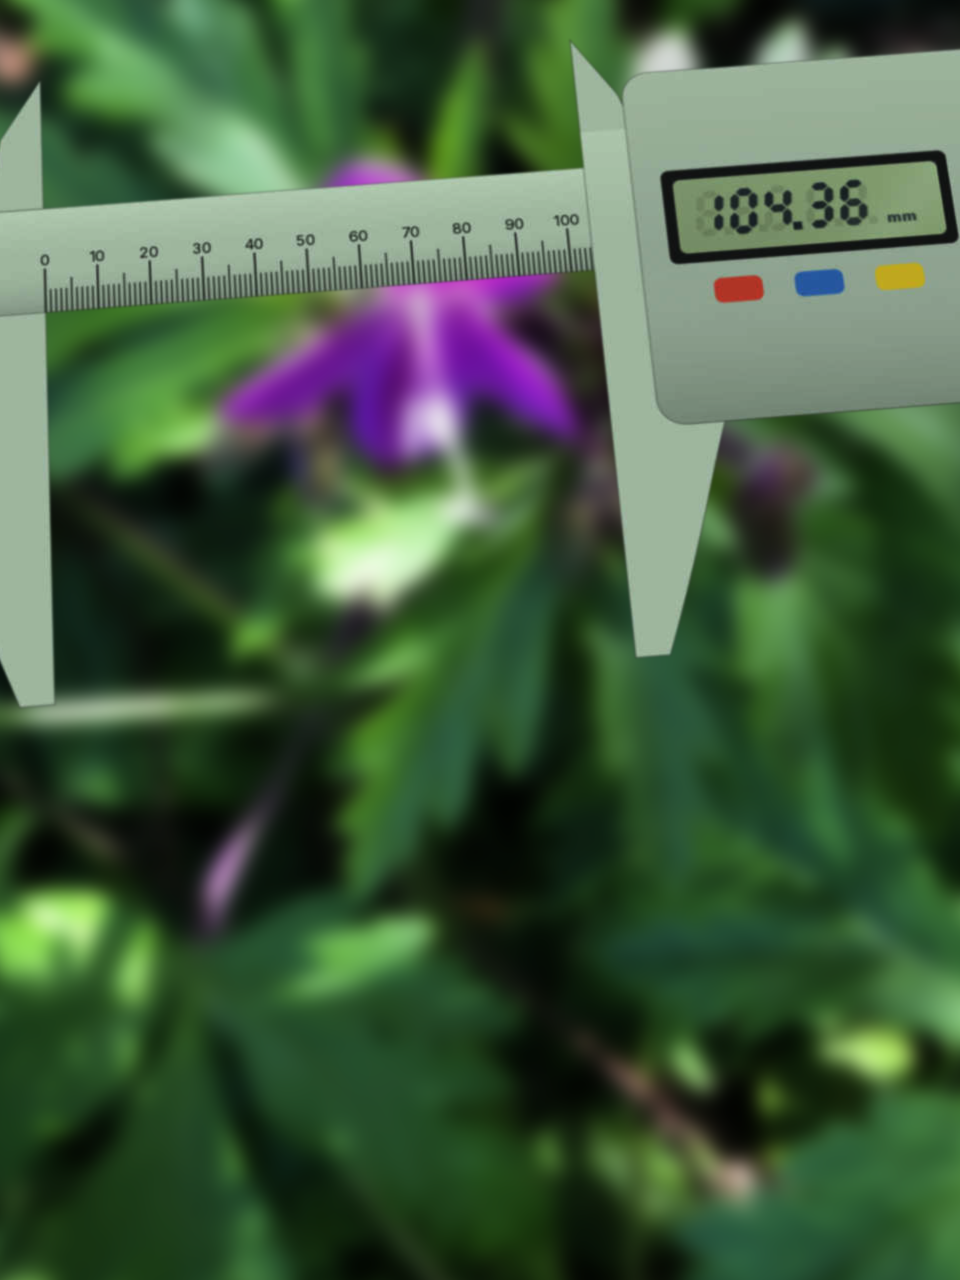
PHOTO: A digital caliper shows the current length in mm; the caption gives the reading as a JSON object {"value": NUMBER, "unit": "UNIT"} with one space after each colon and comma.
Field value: {"value": 104.36, "unit": "mm"}
